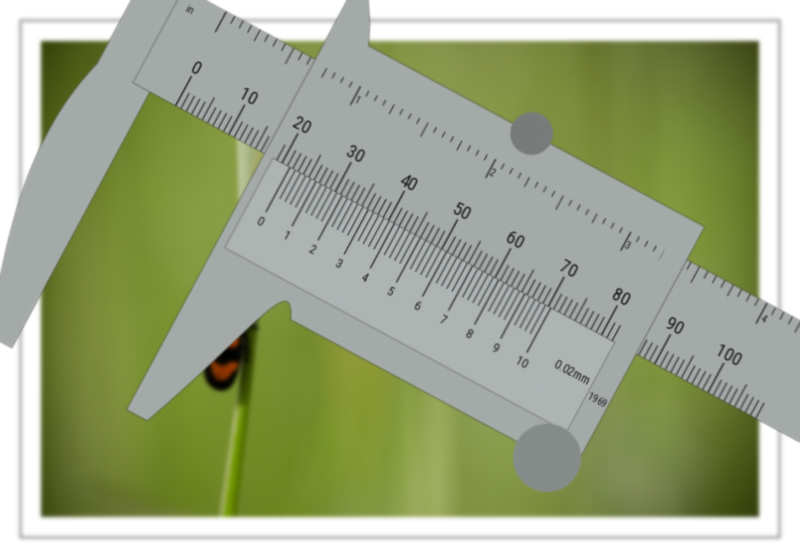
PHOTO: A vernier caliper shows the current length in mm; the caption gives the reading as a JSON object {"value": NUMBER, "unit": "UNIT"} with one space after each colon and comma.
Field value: {"value": 21.5, "unit": "mm"}
